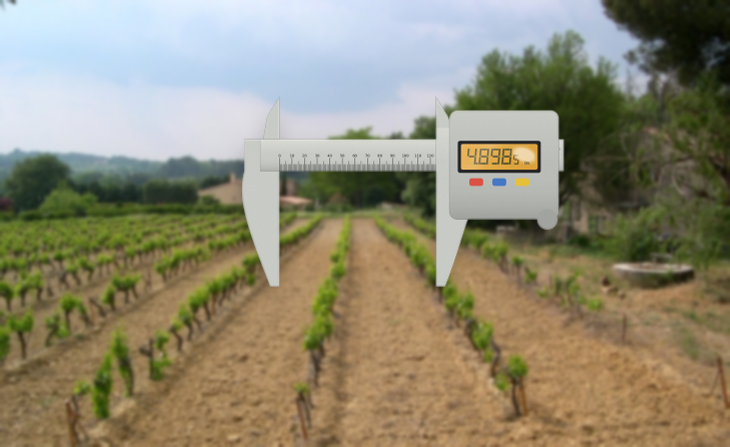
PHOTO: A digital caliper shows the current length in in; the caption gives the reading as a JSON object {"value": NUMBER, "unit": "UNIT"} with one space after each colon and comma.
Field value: {"value": 4.8985, "unit": "in"}
